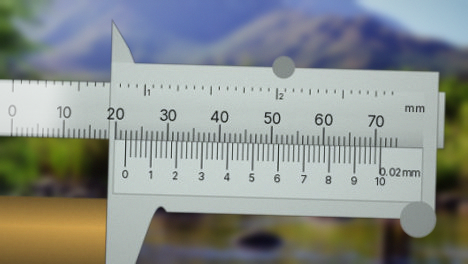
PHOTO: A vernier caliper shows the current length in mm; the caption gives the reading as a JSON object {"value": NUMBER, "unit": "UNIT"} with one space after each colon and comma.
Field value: {"value": 22.0, "unit": "mm"}
